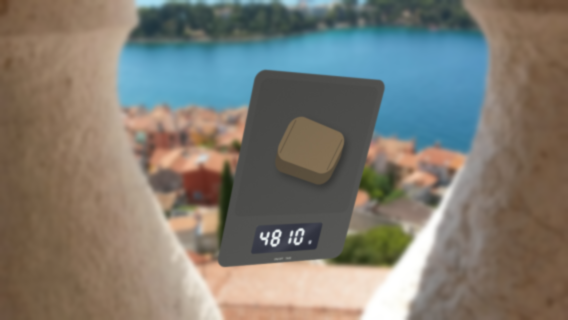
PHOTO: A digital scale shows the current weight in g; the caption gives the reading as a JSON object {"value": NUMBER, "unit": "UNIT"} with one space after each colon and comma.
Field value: {"value": 4810, "unit": "g"}
